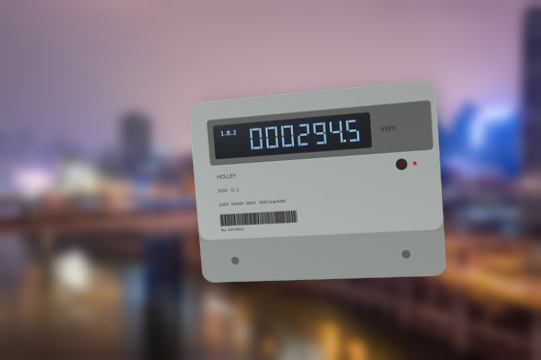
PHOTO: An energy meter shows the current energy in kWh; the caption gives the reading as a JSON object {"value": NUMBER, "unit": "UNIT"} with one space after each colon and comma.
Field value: {"value": 294.5, "unit": "kWh"}
